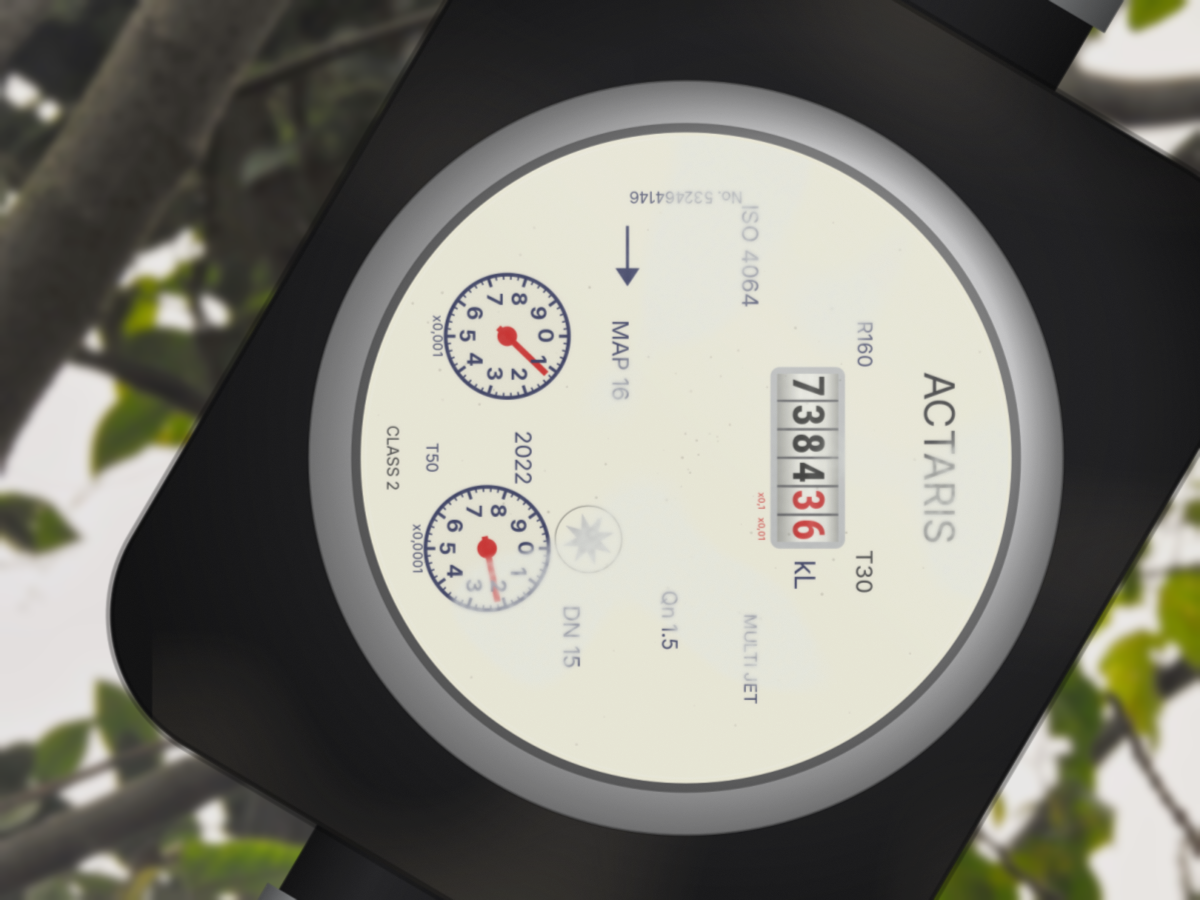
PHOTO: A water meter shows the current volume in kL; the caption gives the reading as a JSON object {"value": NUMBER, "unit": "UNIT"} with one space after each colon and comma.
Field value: {"value": 7384.3612, "unit": "kL"}
